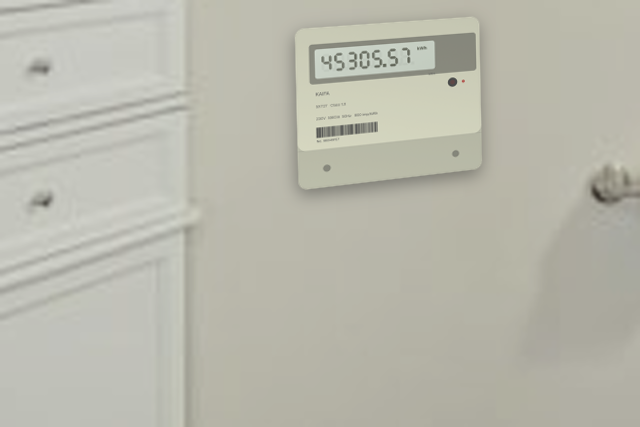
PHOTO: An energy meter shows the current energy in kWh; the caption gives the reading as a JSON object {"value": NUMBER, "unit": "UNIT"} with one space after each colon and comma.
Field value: {"value": 45305.57, "unit": "kWh"}
